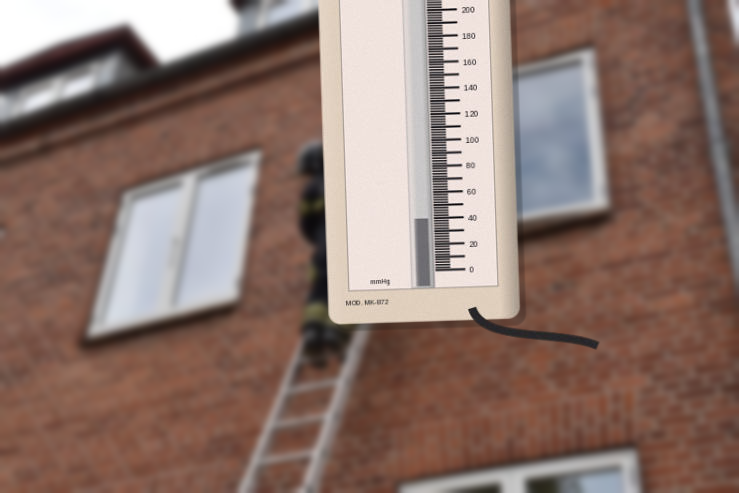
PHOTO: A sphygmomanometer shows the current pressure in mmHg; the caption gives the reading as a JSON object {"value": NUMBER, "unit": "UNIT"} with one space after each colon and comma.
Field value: {"value": 40, "unit": "mmHg"}
